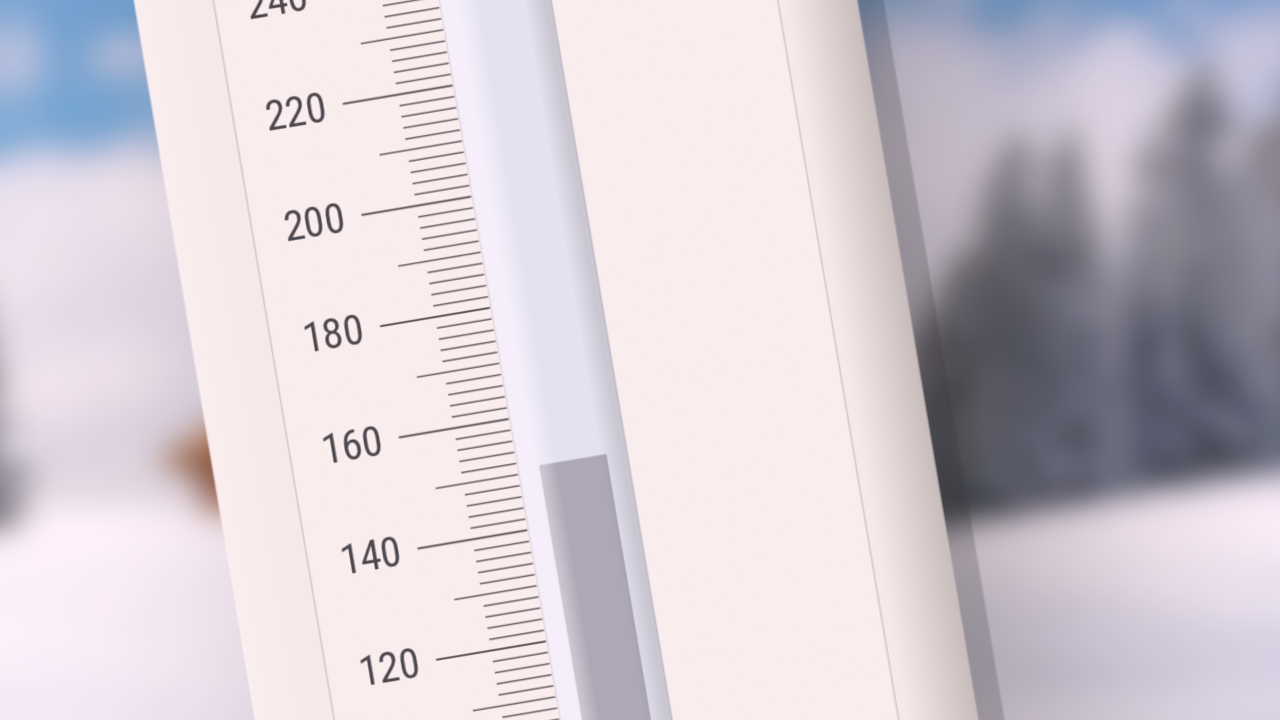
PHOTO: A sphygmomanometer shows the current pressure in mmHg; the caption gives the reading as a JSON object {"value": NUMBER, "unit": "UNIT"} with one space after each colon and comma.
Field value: {"value": 151, "unit": "mmHg"}
